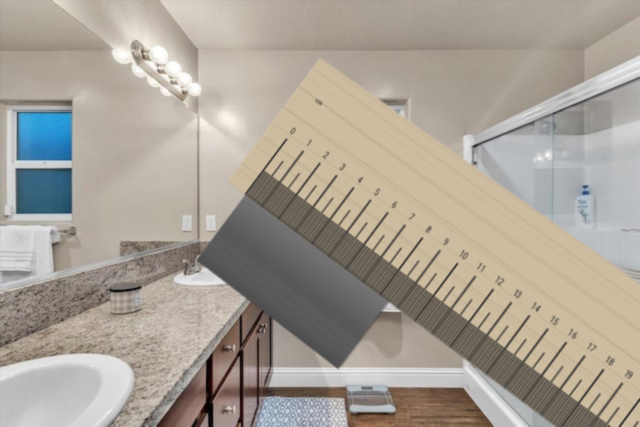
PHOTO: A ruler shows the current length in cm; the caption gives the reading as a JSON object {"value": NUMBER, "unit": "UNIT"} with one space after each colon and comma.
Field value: {"value": 8.5, "unit": "cm"}
